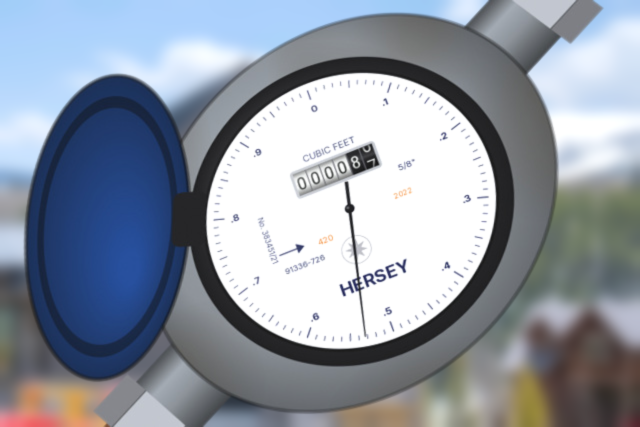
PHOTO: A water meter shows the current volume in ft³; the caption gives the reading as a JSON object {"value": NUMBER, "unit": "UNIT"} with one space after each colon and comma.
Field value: {"value": 86.53, "unit": "ft³"}
